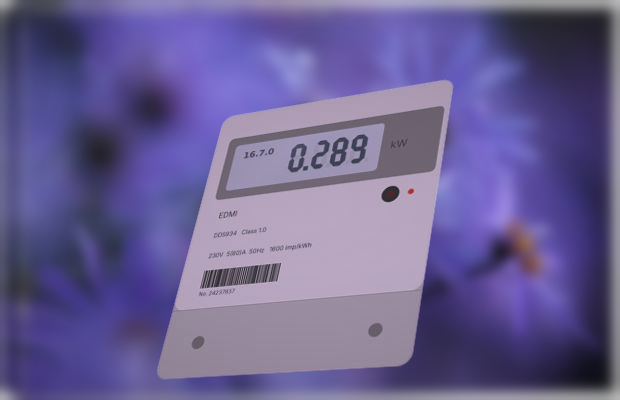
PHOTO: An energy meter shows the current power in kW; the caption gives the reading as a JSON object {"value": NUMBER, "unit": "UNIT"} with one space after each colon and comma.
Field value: {"value": 0.289, "unit": "kW"}
